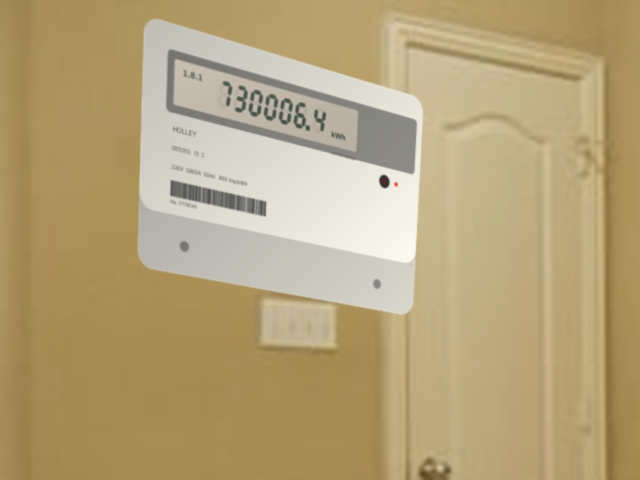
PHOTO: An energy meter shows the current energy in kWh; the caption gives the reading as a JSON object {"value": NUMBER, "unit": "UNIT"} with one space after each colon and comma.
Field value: {"value": 730006.4, "unit": "kWh"}
